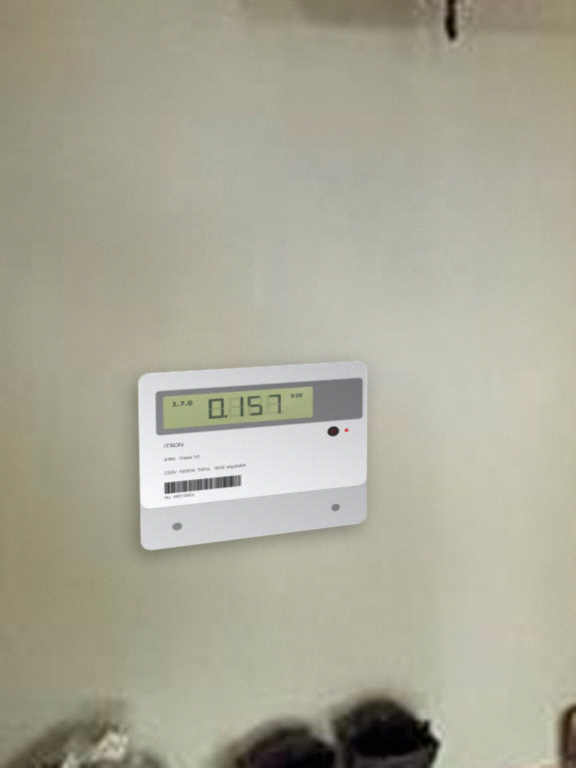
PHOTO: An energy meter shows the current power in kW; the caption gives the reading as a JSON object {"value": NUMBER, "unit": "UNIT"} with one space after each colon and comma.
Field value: {"value": 0.157, "unit": "kW"}
